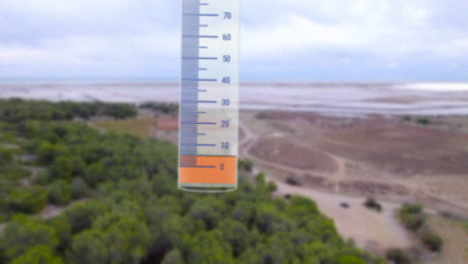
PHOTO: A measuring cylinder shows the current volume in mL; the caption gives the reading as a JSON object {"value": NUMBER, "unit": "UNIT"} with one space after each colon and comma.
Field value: {"value": 5, "unit": "mL"}
